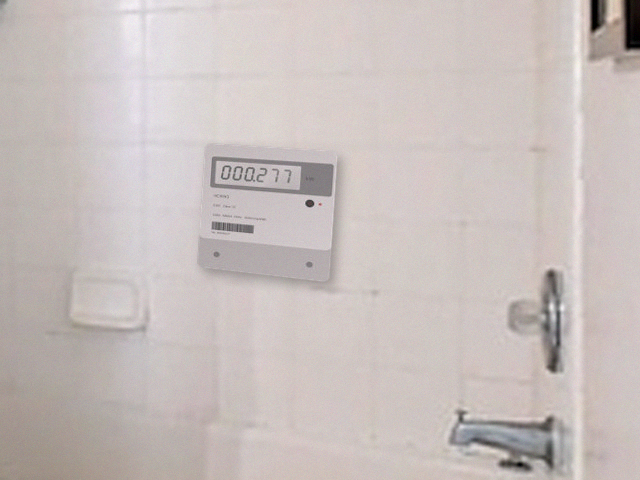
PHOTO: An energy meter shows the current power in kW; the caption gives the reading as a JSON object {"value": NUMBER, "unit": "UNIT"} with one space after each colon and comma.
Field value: {"value": 0.277, "unit": "kW"}
